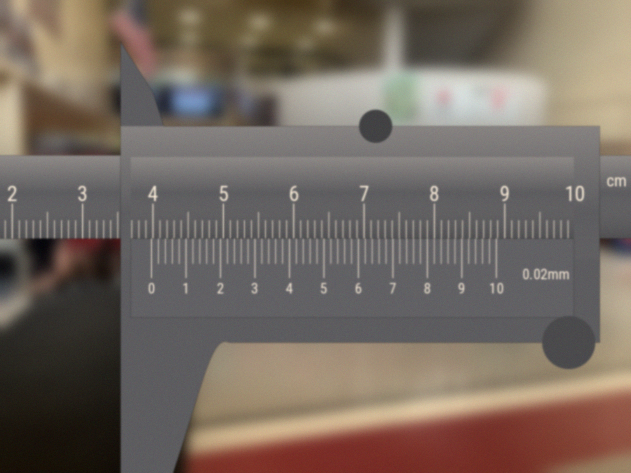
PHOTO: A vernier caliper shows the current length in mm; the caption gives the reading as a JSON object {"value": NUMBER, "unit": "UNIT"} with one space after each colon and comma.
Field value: {"value": 39.8, "unit": "mm"}
